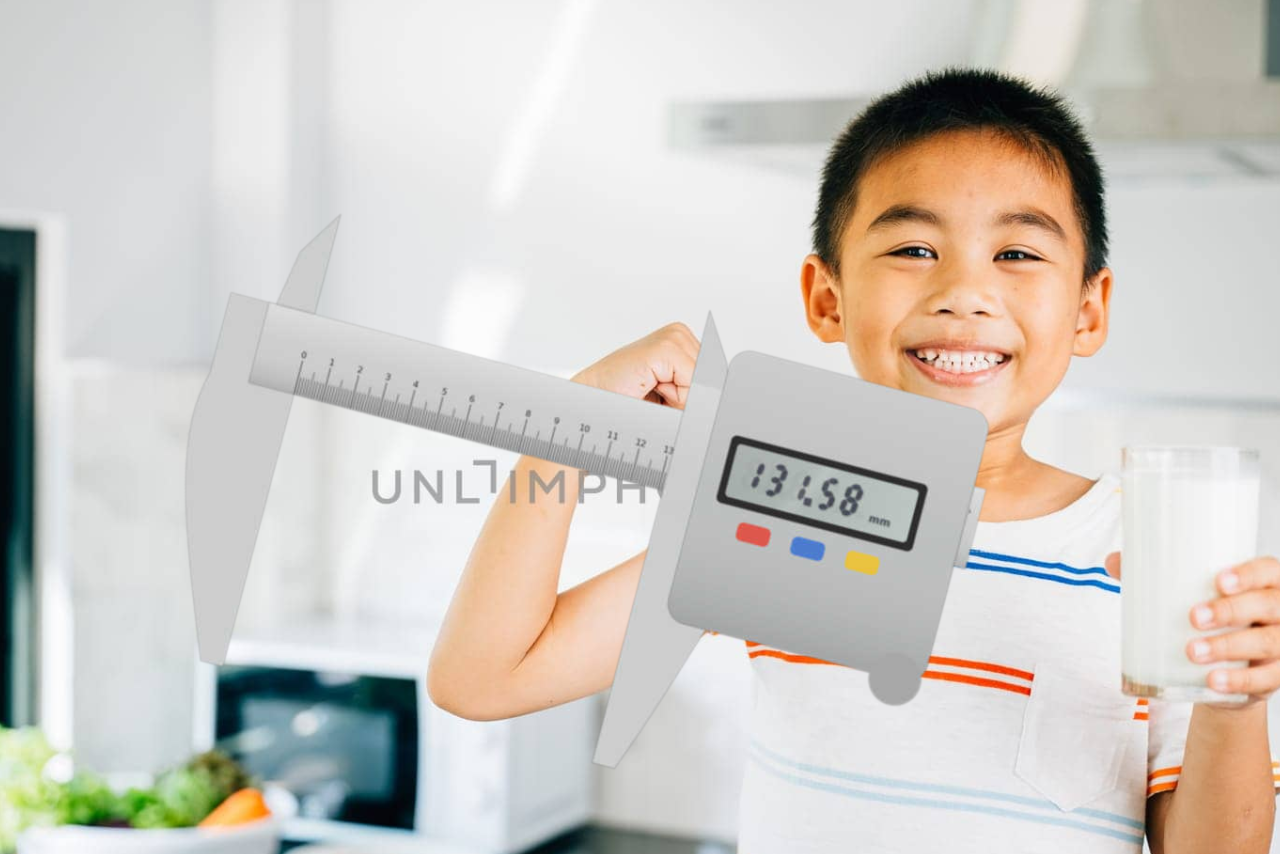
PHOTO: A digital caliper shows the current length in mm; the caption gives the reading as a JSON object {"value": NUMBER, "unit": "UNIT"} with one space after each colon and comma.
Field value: {"value": 131.58, "unit": "mm"}
